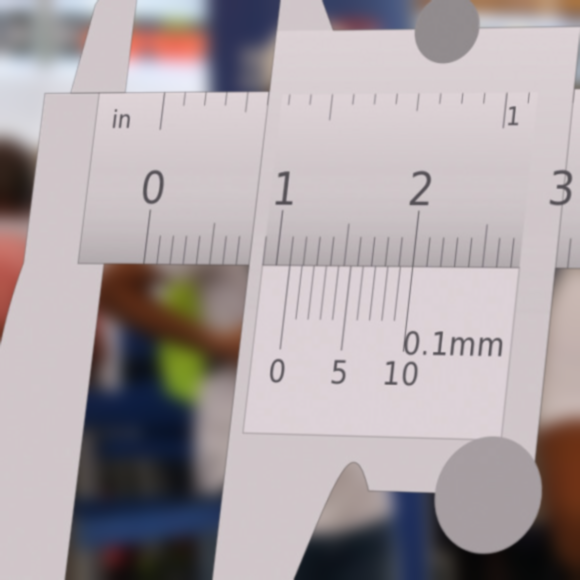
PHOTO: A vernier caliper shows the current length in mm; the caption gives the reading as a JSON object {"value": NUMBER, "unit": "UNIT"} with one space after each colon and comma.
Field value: {"value": 11.0, "unit": "mm"}
